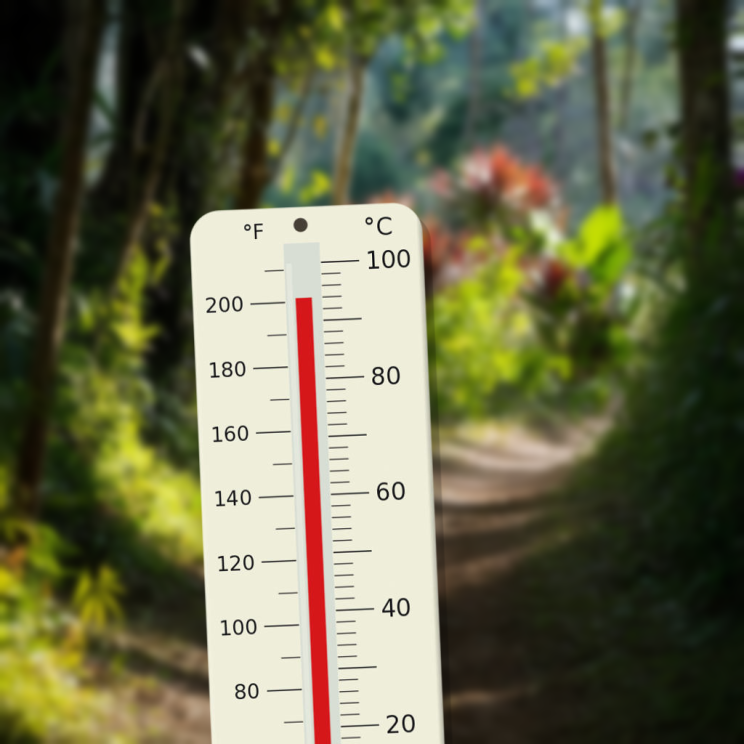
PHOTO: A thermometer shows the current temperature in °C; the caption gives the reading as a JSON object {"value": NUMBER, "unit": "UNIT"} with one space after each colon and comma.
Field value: {"value": 94, "unit": "°C"}
